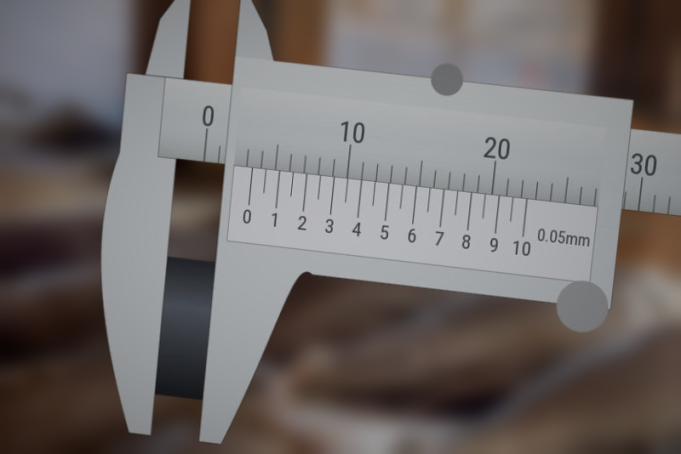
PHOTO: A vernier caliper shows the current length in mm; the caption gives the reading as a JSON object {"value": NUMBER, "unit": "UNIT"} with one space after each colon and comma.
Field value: {"value": 3.4, "unit": "mm"}
